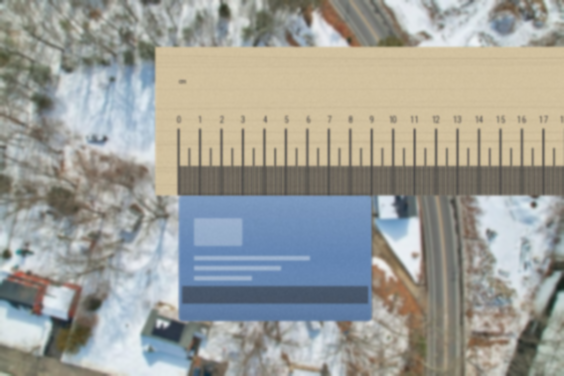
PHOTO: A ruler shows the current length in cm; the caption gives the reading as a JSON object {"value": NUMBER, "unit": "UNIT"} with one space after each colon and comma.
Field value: {"value": 9, "unit": "cm"}
